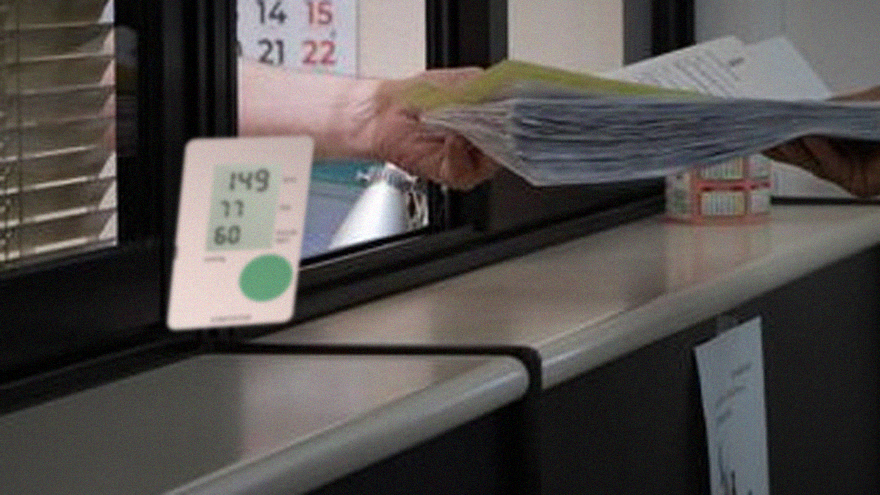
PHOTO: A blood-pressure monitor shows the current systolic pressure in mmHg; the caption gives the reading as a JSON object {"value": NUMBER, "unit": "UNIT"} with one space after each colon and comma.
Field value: {"value": 149, "unit": "mmHg"}
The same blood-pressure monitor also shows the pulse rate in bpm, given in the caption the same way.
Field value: {"value": 60, "unit": "bpm"}
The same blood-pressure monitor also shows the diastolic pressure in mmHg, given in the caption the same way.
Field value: {"value": 77, "unit": "mmHg"}
